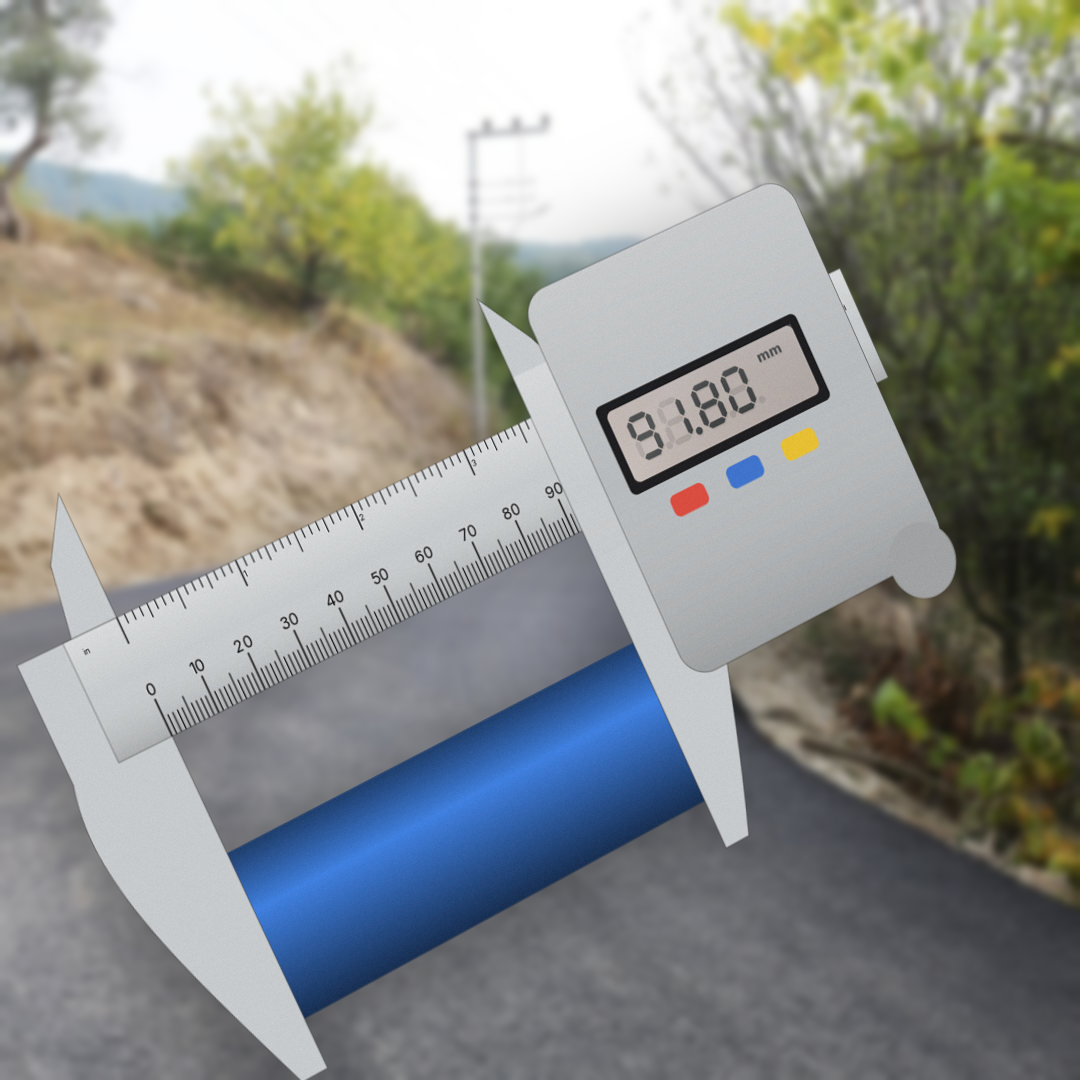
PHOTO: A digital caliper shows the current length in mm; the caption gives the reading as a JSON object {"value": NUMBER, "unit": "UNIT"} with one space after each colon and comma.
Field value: {"value": 91.80, "unit": "mm"}
